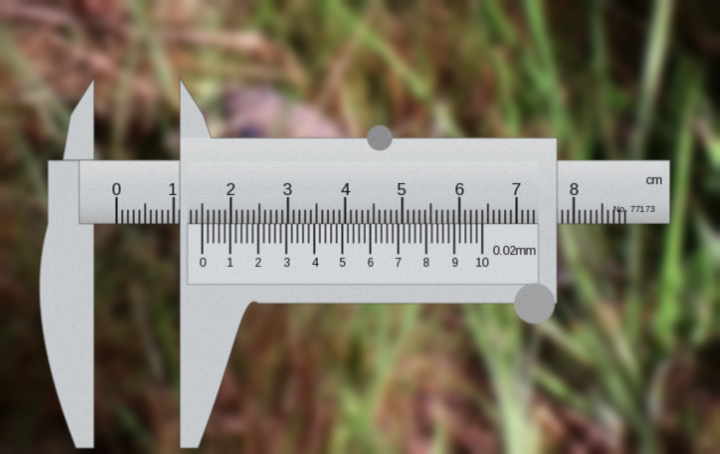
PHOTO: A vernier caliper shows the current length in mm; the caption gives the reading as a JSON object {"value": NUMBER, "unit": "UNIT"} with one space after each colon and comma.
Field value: {"value": 15.0, "unit": "mm"}
